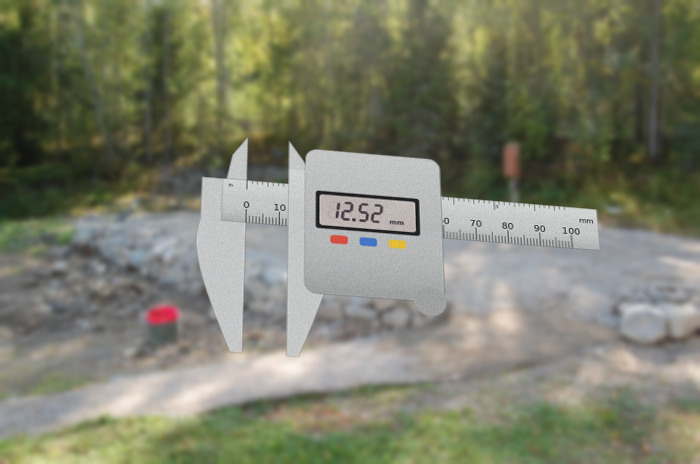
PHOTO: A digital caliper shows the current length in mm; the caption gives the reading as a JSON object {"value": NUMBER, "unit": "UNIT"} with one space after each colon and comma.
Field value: {"value": 12.52, "unit": "mm"}
